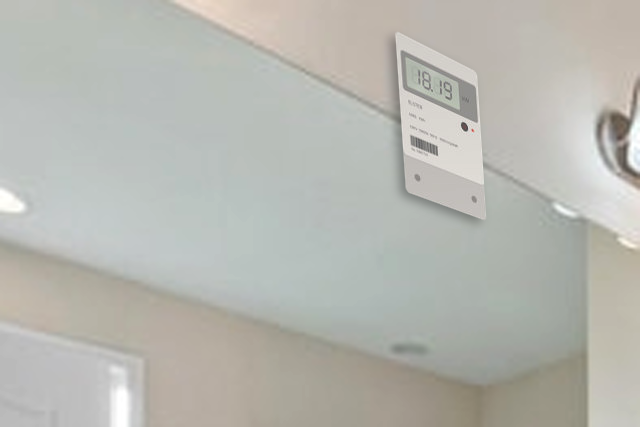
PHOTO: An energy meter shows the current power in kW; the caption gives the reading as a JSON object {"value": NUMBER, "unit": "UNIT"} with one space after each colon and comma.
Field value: {"value": 18.19, "unit": "kW"}
